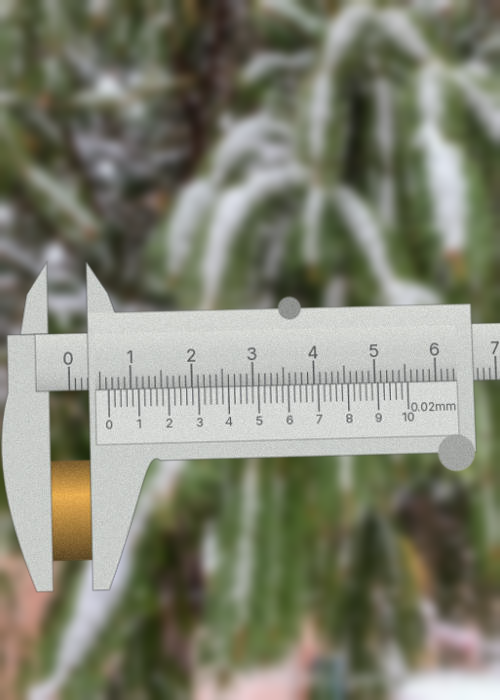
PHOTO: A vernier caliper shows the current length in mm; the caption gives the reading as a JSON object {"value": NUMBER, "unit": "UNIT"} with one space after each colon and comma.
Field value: {"value": 6.4, "unit": "mm"}
